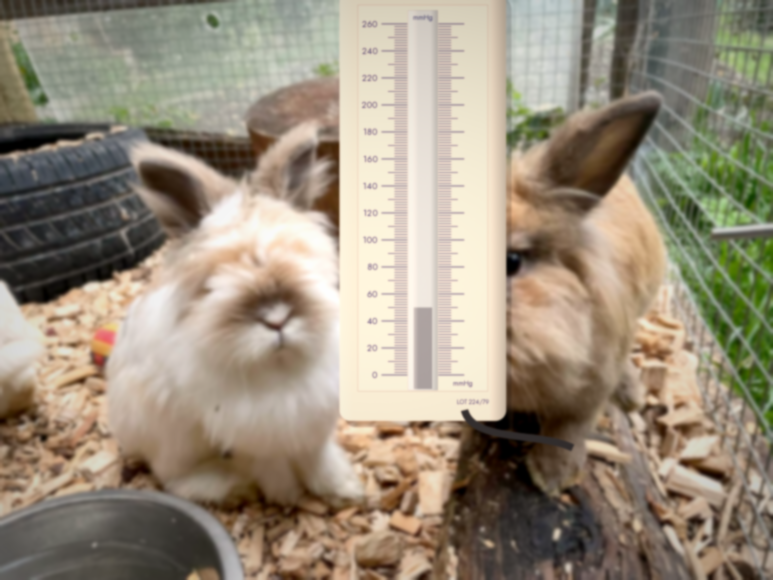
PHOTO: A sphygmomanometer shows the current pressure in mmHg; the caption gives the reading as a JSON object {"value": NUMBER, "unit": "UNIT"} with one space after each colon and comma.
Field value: {"value": 50, "unit": "mmHg"}
